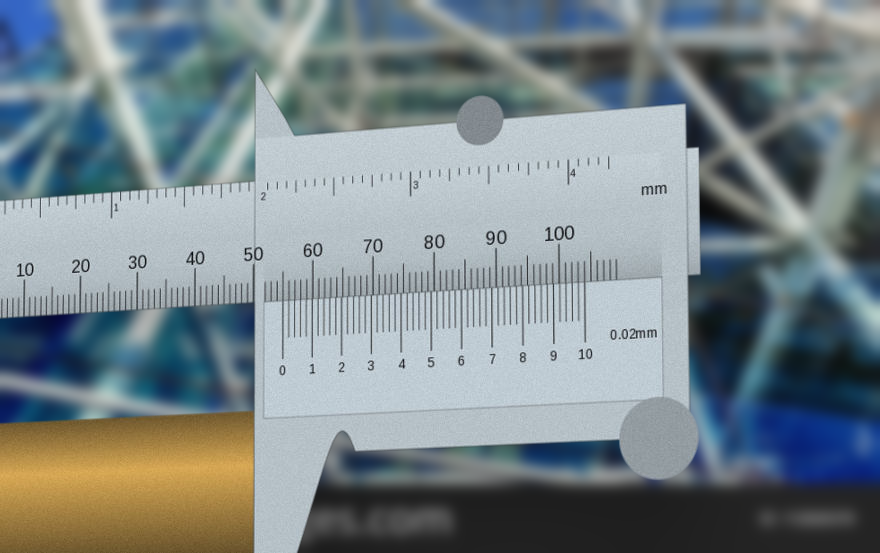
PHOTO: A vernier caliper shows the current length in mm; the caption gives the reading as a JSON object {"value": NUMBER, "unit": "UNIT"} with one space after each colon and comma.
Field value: {"value": 55.0, "unit": "mm"}
